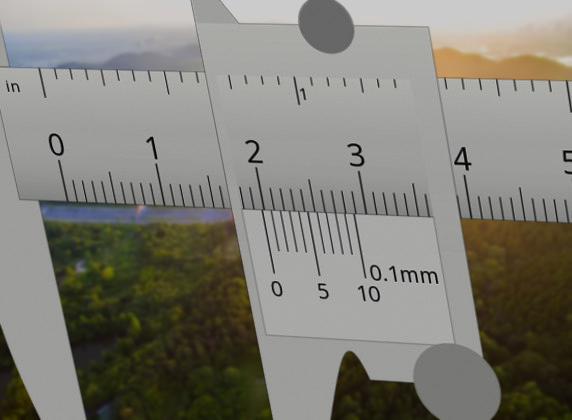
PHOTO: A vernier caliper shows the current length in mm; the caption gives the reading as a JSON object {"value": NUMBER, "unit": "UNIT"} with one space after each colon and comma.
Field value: {"value": 19.8, "unit": "mm"}
